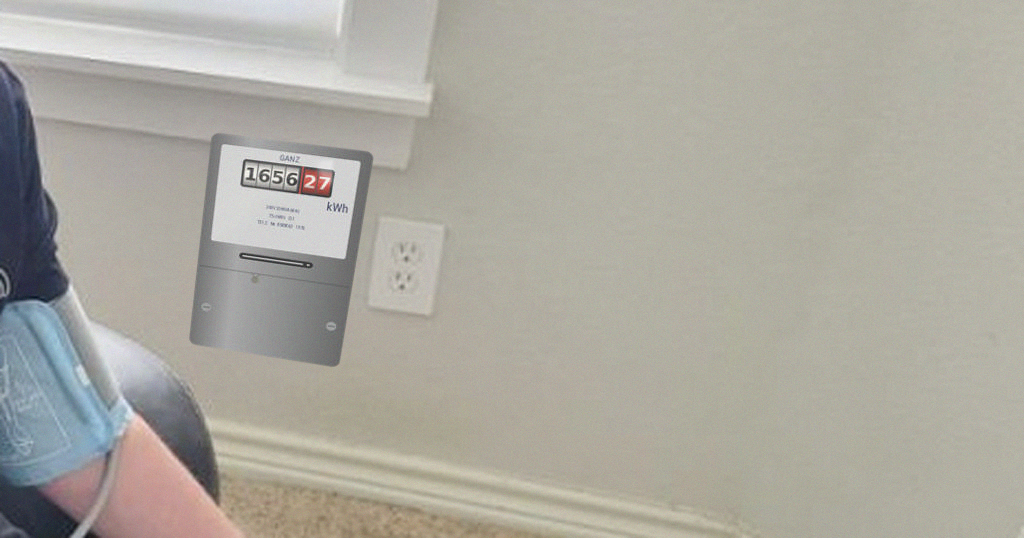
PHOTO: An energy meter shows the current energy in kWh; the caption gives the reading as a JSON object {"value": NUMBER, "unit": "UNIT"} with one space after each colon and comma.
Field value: {"value": 1656.27, "unit": "kWh"}
